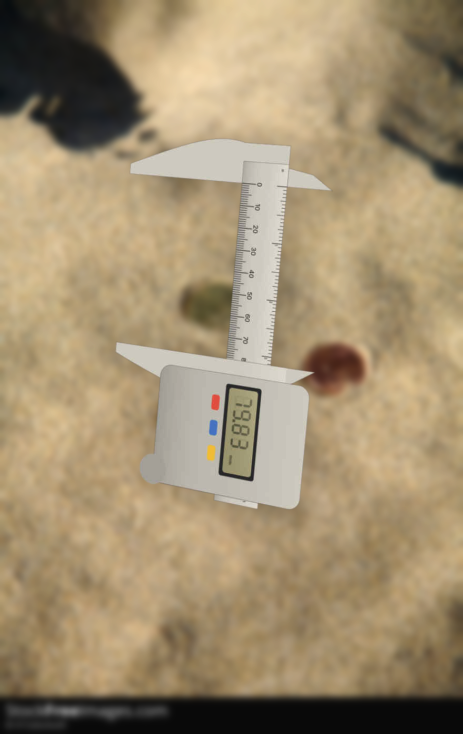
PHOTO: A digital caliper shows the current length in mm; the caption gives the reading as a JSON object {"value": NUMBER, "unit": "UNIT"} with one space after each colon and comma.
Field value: {"value": 79.83, "unit": "mm"}
